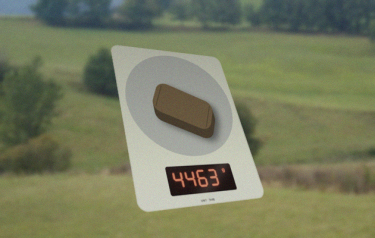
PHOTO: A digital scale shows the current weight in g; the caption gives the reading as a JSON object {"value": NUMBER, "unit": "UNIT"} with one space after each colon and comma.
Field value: {"value": 4463, "unit": "g"}
